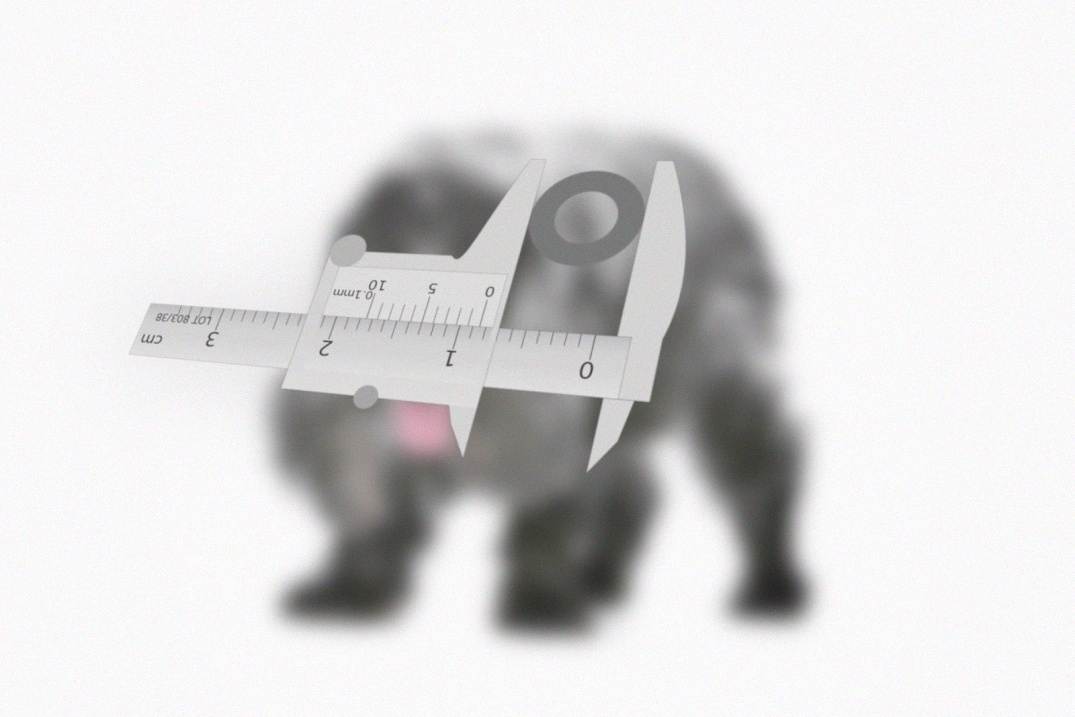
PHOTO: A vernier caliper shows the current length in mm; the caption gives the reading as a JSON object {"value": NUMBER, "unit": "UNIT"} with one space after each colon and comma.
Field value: {"value": 8.5, "unit": "mm"}
